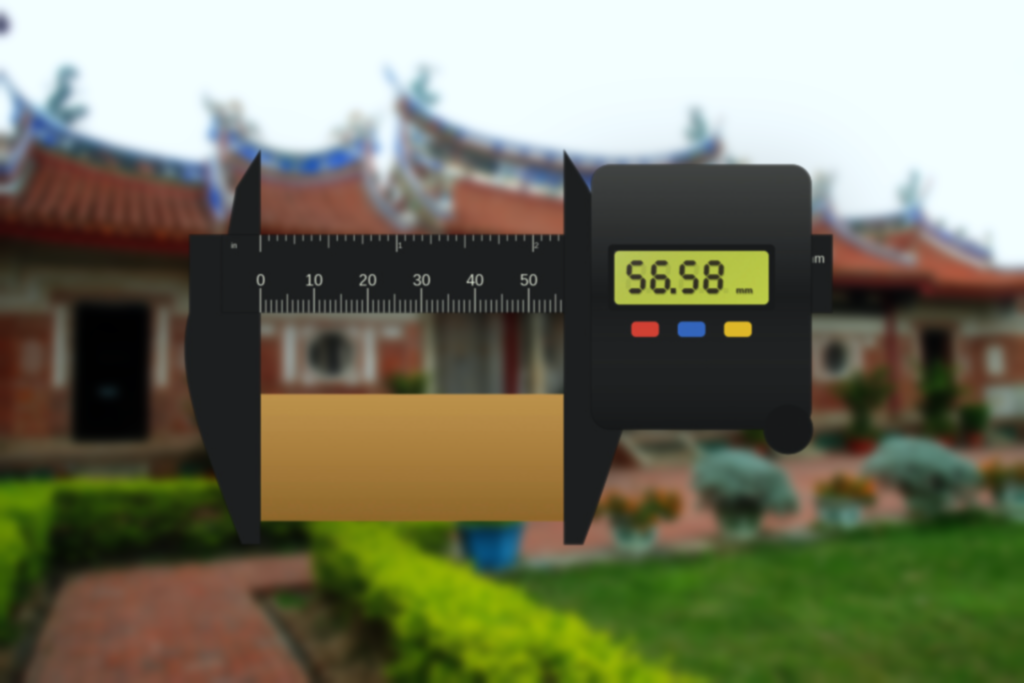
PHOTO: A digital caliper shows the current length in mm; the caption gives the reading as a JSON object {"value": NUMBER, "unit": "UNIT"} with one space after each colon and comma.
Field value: {"value": 56.58, "unit": "mm"}
